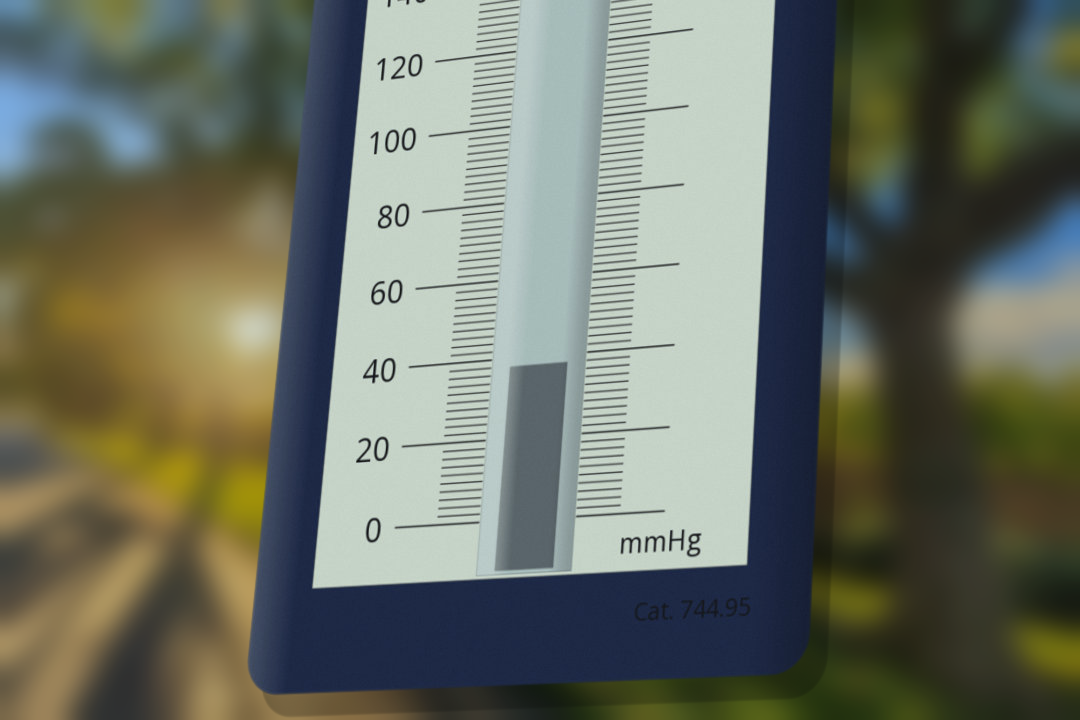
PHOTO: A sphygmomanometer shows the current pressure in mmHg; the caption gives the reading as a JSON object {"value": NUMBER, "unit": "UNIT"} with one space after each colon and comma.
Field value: {"value": 38, "unit": "mmHg"}
